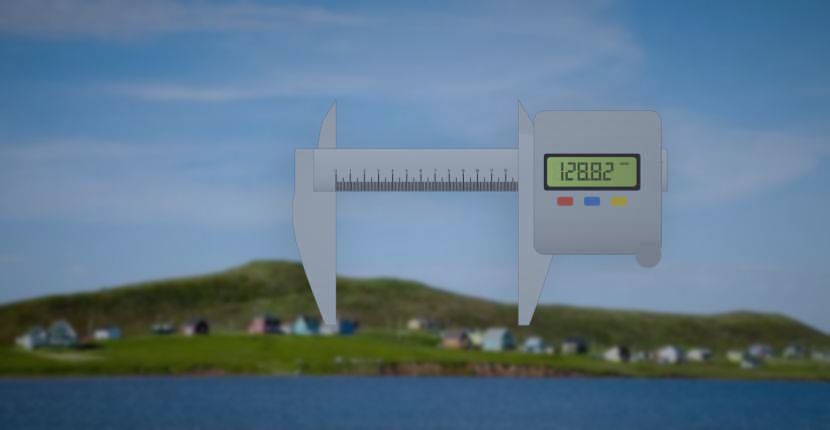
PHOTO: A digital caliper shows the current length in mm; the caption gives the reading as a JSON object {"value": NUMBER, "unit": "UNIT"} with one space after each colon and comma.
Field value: {"value": 128.82, "unit": "mm"}
